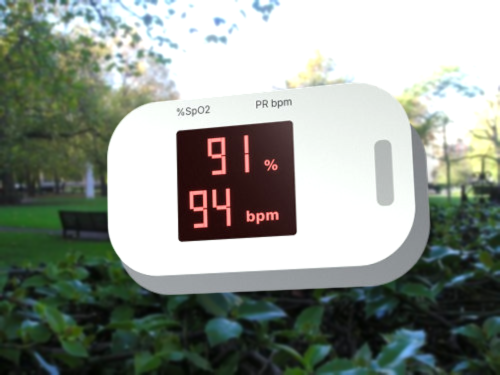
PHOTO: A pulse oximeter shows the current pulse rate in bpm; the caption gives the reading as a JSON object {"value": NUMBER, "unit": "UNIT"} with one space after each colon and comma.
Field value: {"value": 94, "unit": "bpm"}
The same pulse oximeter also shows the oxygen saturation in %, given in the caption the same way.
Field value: {"value": 91, "unit": "%"}
